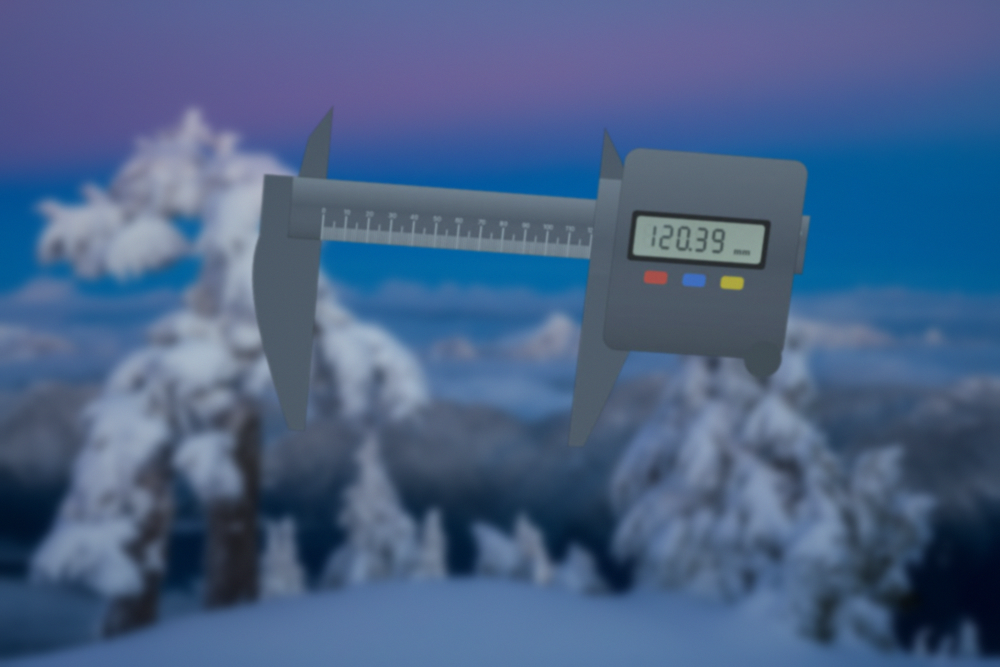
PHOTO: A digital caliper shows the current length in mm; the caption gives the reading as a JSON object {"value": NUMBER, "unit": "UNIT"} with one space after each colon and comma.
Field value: {"value": 120.39, "unit": "mm"}
